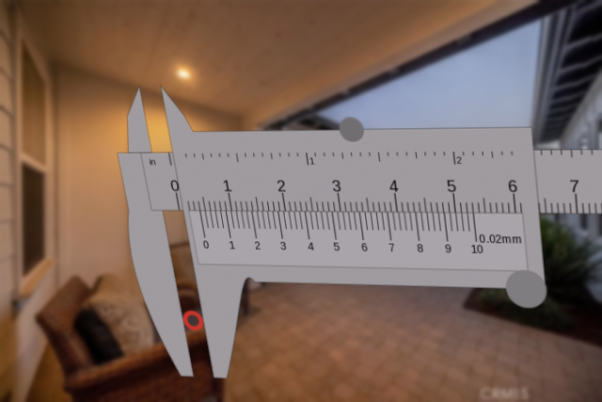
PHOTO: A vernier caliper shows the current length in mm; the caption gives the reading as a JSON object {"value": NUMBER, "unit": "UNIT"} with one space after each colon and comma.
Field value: {"value": 4.0, "unit": "mm"}
